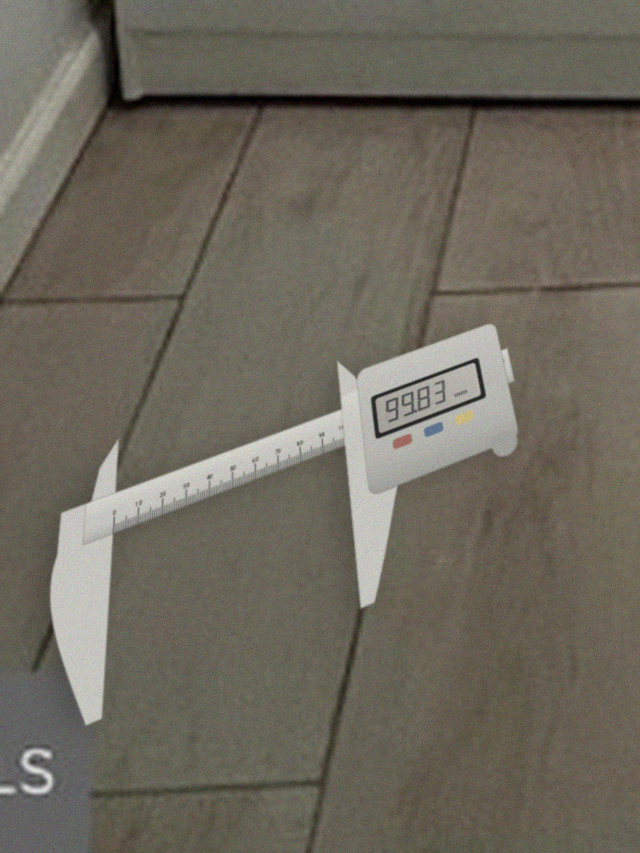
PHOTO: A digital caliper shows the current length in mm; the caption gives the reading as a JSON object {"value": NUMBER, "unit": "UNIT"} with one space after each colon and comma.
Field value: {"value": 99.83, "unit": "mm"}
